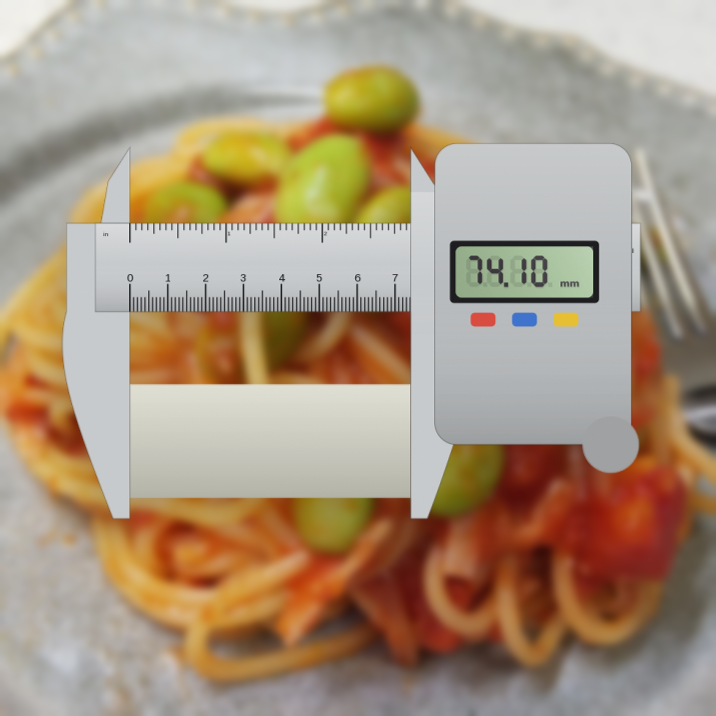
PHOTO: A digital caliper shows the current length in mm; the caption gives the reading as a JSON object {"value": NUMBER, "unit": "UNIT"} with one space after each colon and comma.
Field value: {"value": 74.10, "unit": "mm"}
